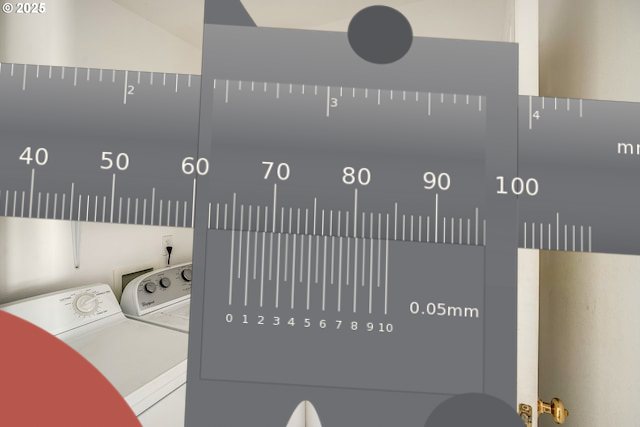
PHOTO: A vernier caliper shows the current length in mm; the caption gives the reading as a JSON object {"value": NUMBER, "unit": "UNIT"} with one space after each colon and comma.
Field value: {"value": 65.0, "unit": "mm"}
